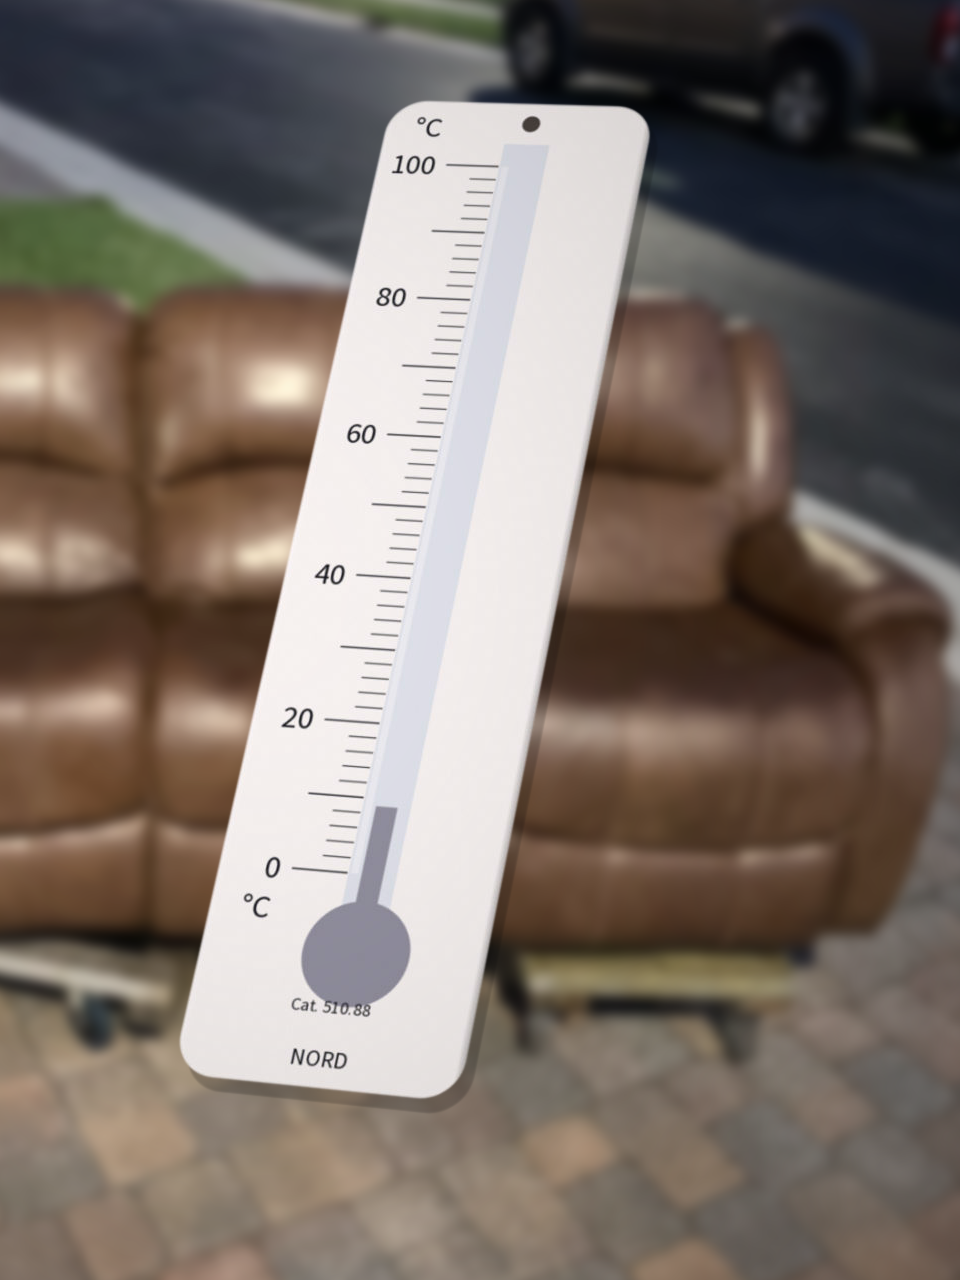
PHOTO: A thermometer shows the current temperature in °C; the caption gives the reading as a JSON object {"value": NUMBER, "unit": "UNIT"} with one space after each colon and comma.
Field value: {"value": 9, "unit": "°C"}
